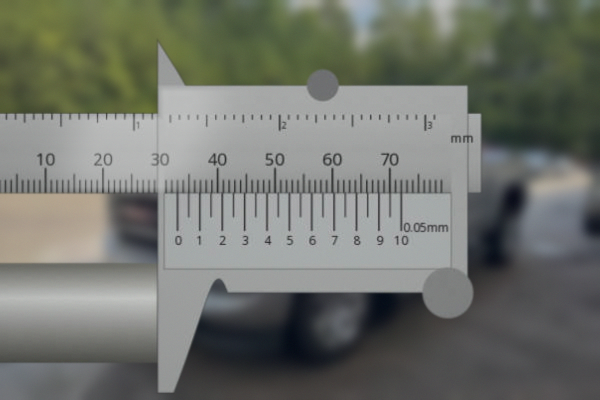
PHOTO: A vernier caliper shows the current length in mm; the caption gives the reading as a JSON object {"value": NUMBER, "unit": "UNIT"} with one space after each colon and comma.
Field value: {"value": 33.0, "unit": "mm"}
